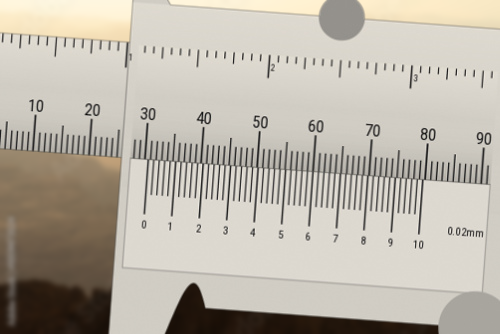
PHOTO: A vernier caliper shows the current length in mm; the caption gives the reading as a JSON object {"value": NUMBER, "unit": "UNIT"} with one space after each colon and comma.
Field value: {"value": 30.6, "unit": "mm"}
